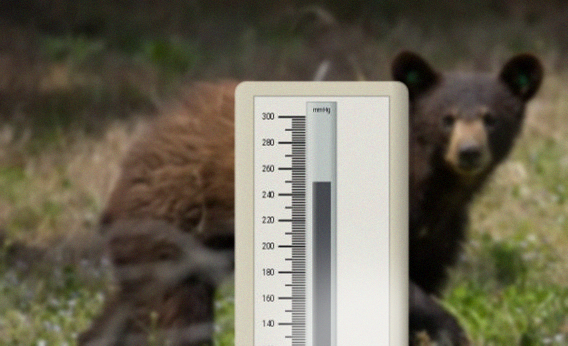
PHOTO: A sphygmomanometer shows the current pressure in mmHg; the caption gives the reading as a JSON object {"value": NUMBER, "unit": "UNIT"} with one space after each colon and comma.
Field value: {"value": 250, "unit": "mmHg"}
